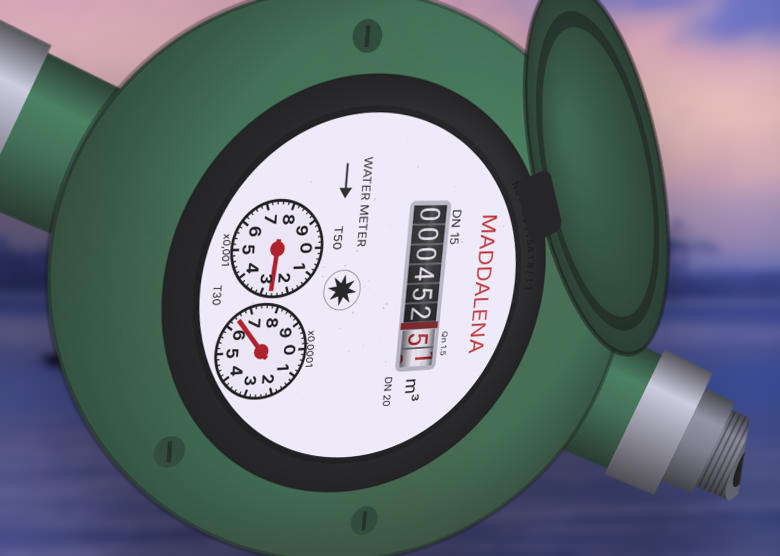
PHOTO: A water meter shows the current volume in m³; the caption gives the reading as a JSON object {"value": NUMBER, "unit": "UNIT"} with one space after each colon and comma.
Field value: {"value": 452.5126, "unit": "m³"}
